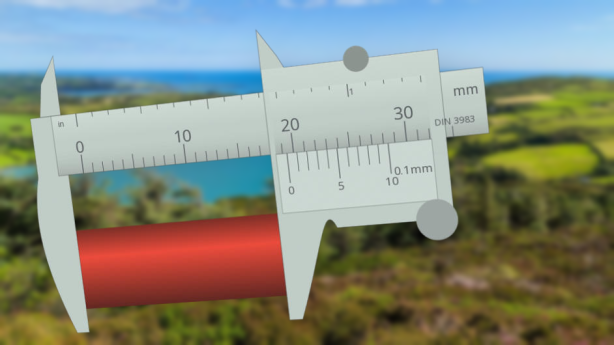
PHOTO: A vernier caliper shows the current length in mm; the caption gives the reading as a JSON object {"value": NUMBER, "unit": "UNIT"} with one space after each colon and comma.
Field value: {"value": 19.4, "unit": "mm"}
